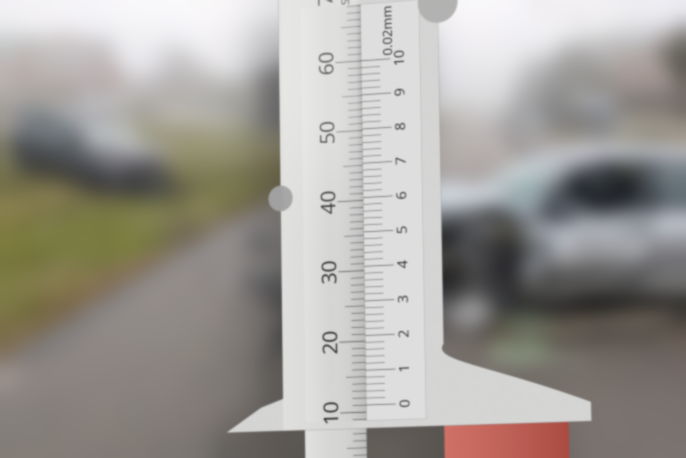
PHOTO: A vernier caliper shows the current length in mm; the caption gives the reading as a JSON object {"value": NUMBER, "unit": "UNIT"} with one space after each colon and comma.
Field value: {"value": 11.0, "unit": "mm"}
